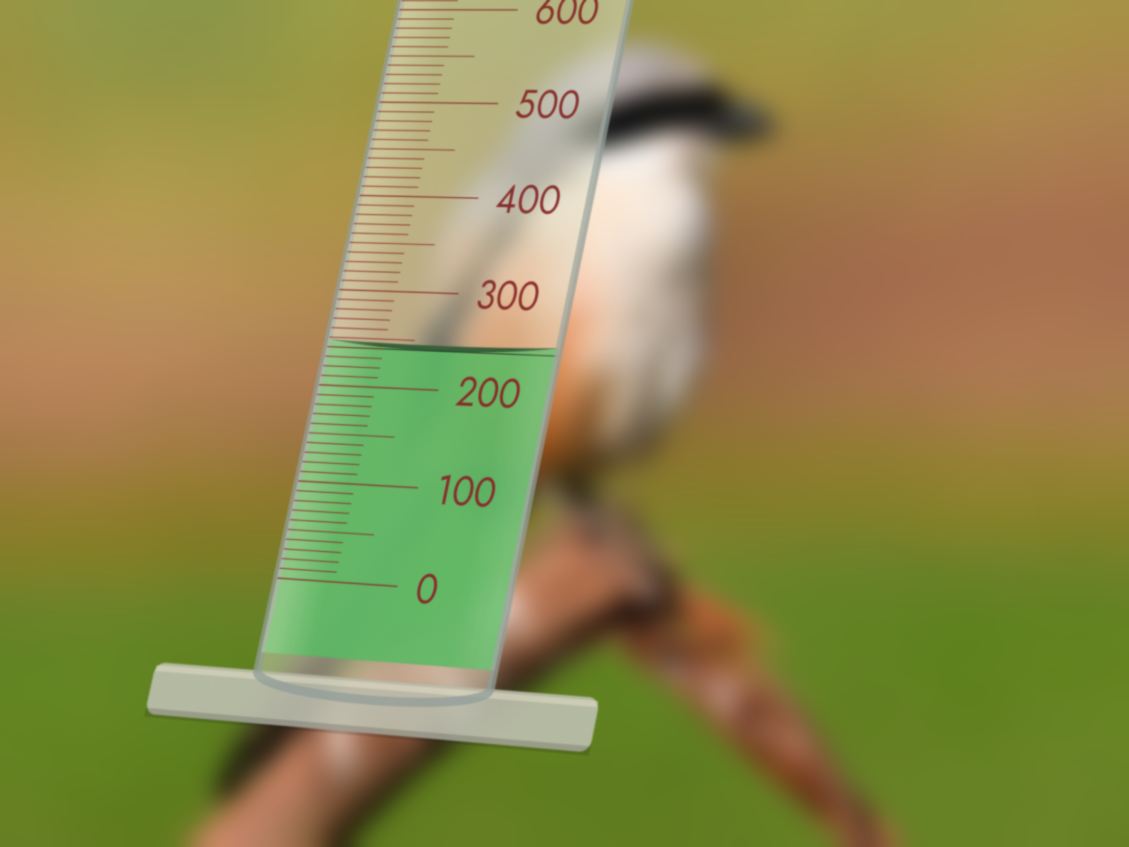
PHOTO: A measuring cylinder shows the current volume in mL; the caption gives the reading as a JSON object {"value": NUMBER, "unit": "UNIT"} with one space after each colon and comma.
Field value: {"value": 240, "unit": "mL"}
